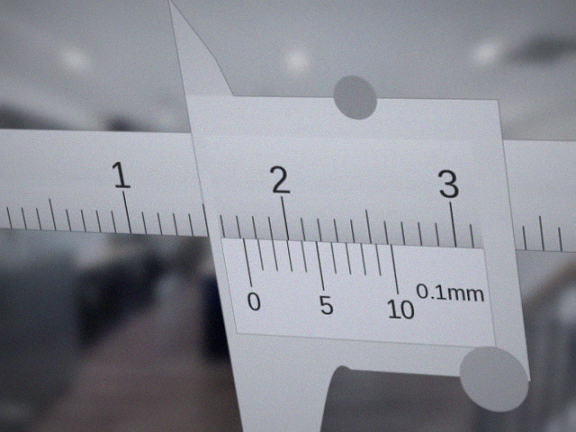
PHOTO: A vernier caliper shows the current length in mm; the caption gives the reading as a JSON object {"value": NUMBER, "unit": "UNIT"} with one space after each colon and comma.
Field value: {"value": 17.2, "unit": "mm"}
